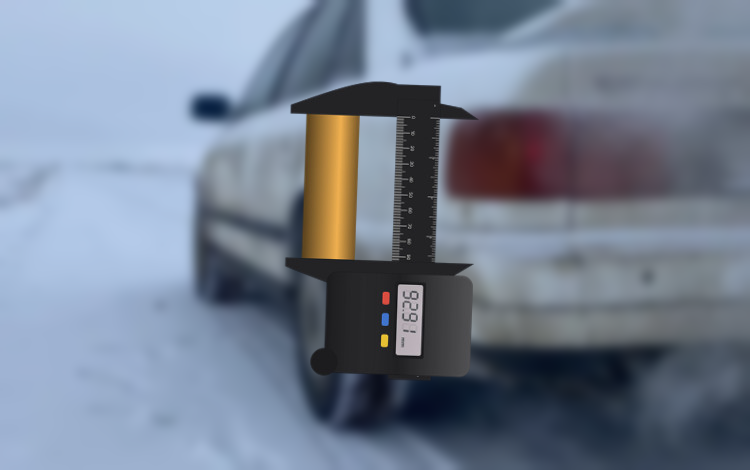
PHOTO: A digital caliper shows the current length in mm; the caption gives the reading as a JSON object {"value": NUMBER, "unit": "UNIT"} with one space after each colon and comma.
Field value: {"value": 92.91, "unit": "mm"}
